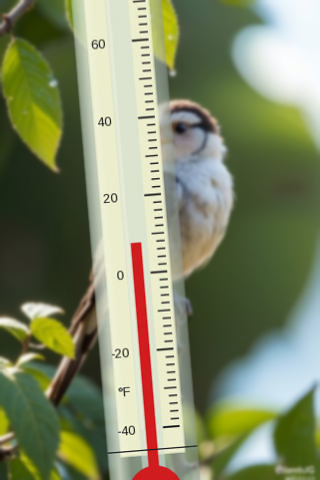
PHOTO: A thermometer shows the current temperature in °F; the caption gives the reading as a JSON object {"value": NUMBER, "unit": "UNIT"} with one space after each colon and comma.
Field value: {"value": 8, "unit": "°F"}
